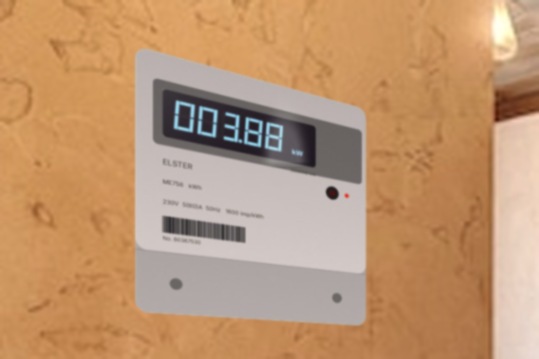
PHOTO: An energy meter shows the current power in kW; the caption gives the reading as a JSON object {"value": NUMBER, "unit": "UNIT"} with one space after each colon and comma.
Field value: {"value": 3.88, "unit": "kW"}
